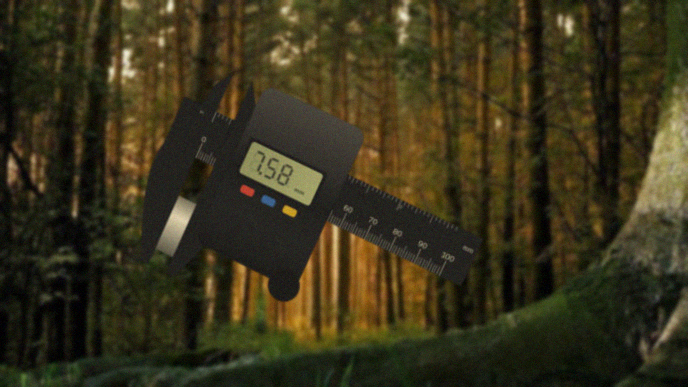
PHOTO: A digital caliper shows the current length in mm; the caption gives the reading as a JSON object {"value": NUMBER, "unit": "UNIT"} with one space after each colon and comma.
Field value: {"value": 7.58, "unit": "mm"}
